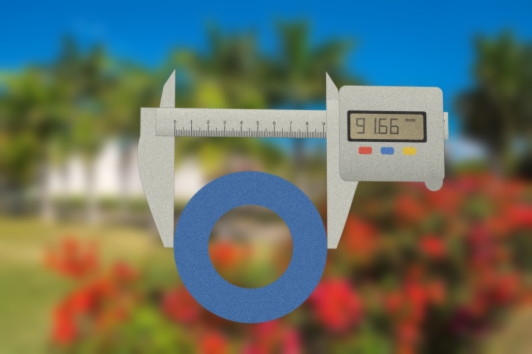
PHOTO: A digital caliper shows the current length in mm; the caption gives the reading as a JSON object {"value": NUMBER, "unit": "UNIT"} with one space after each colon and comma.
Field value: {"value": 91.66, "unit": "mm"}
